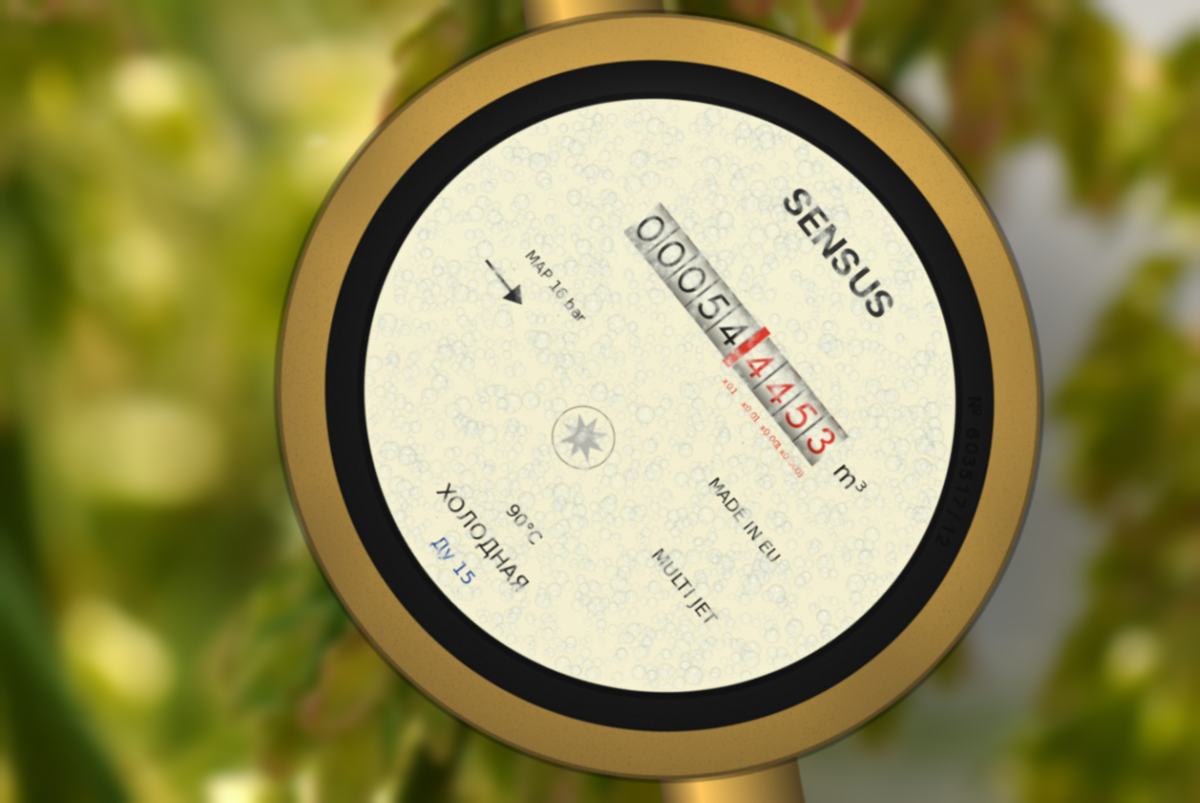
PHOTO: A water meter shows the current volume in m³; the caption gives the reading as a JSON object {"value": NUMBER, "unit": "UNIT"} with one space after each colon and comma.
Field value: {"value": 54.4453, "unit": "m³"}
